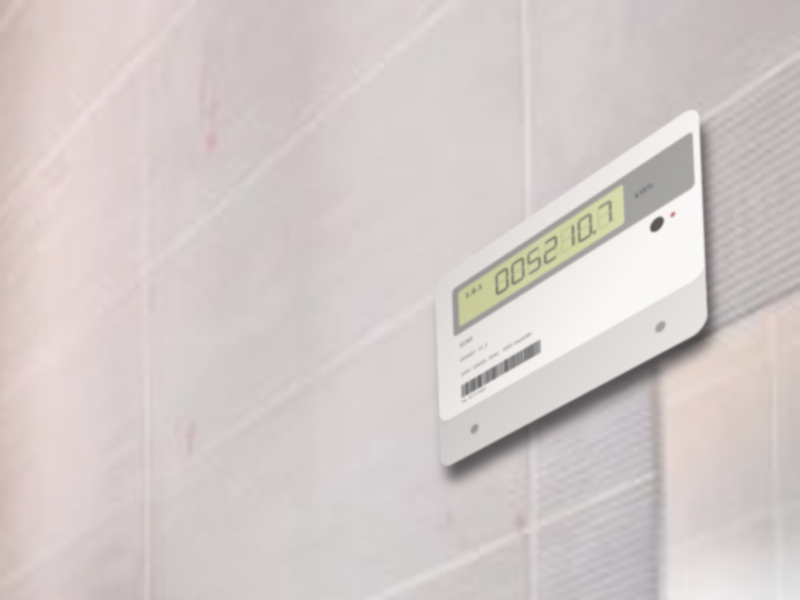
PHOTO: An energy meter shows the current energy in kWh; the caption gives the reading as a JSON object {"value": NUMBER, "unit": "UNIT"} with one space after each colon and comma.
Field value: {"value": 5210.7, "unit": "kWh"}
